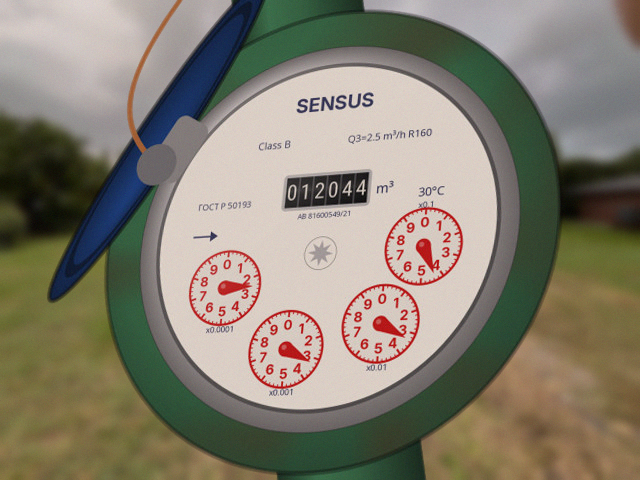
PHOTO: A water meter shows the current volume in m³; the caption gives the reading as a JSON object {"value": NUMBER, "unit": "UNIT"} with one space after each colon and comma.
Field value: {"value": 12044.4332, "unit": "m³"}
